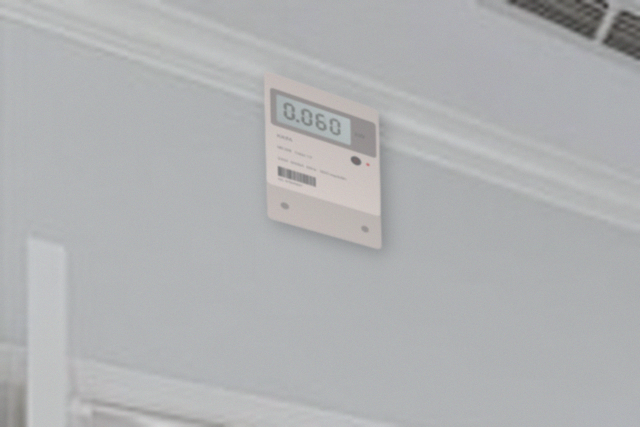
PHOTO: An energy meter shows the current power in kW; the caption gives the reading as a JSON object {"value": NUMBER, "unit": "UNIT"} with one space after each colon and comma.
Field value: {"value": 0.060, "unit": "kW"}
